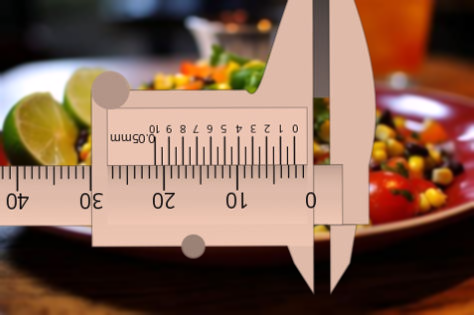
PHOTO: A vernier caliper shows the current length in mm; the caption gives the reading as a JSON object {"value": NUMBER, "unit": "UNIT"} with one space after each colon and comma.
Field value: {"value": 2.2, "unit": "mm"}
